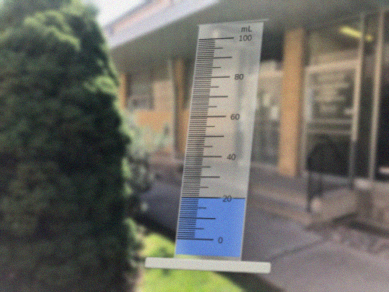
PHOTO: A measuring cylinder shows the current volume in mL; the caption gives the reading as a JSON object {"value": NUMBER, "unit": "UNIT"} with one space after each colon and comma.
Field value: {"value": 20, "unit": "mL"}
